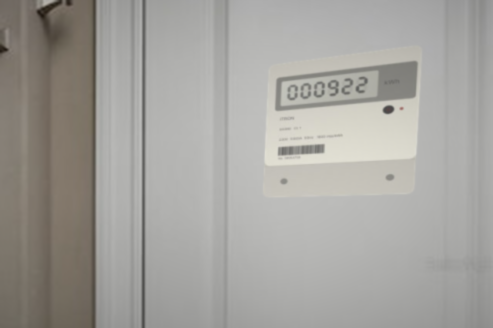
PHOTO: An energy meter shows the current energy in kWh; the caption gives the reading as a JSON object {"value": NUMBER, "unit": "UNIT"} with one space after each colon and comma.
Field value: {"value": 922, "unit": "kWh"}
